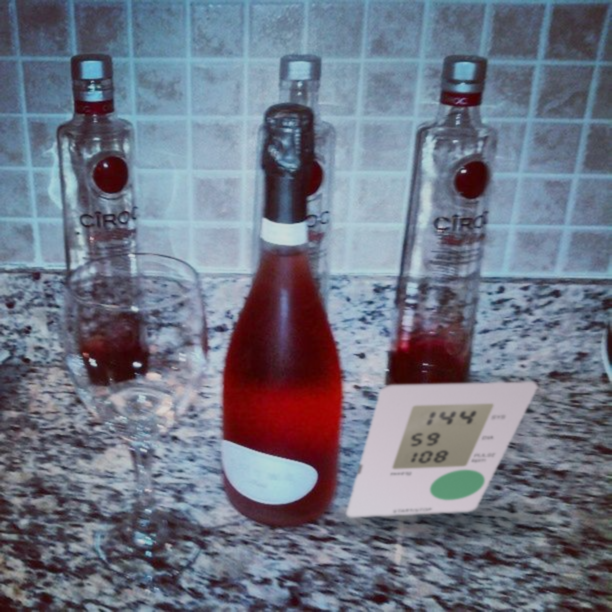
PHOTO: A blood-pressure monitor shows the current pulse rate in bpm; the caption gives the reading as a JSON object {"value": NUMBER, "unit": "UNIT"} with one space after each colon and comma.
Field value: {"value": 108, "unit": "bpm"}
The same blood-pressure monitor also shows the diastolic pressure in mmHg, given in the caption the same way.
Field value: {"value": 59, "unit": "mmHg"}
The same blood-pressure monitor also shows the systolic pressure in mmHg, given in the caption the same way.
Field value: {"value": 144, "unit": "mmHg"}
